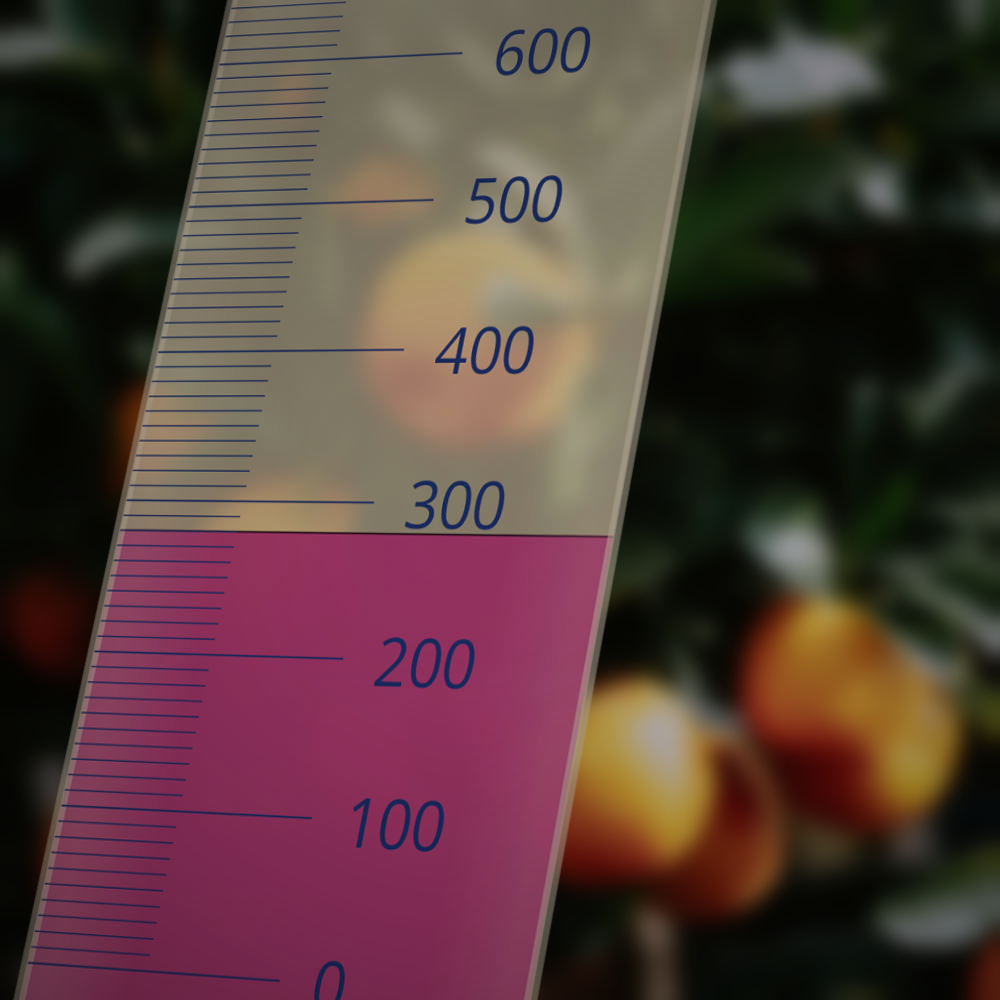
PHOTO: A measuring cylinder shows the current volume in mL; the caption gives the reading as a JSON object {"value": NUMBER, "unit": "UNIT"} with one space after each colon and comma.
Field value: {"value": 280, "unit": "mL"}
